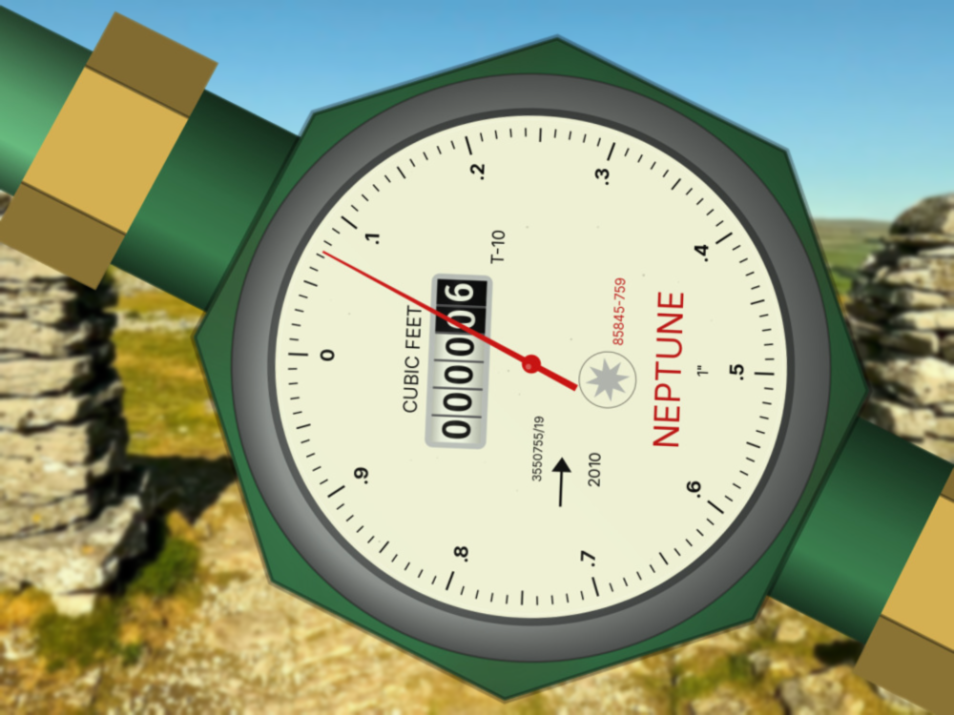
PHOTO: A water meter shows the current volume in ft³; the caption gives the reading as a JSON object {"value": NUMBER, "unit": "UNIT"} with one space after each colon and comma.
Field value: {"value": 6.07, "unit": "ft³"}
